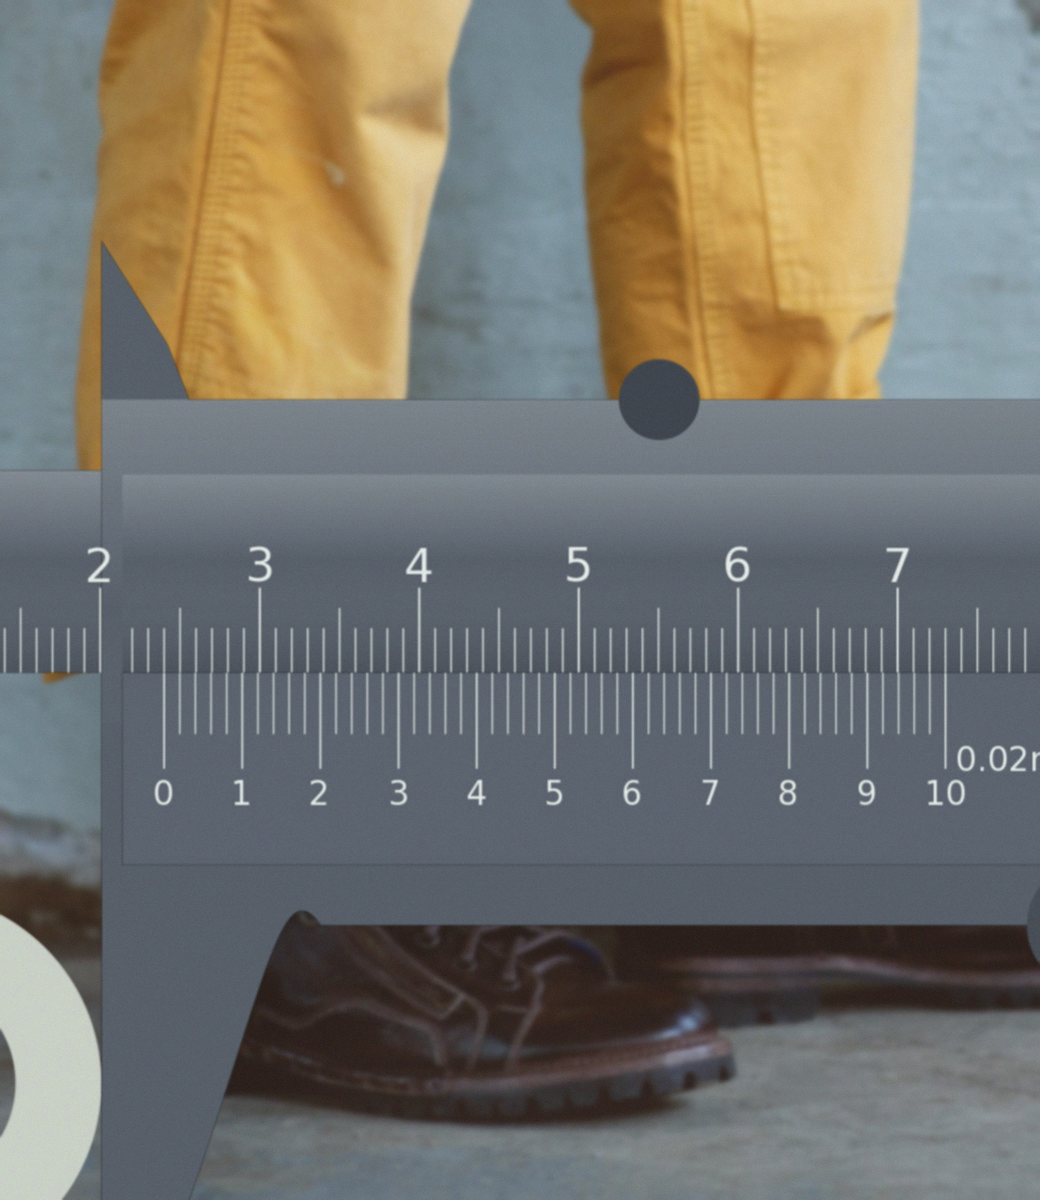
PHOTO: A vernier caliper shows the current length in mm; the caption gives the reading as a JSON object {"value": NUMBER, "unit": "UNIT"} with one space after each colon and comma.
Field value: {"value": 24.0, "unit": "mm"}
